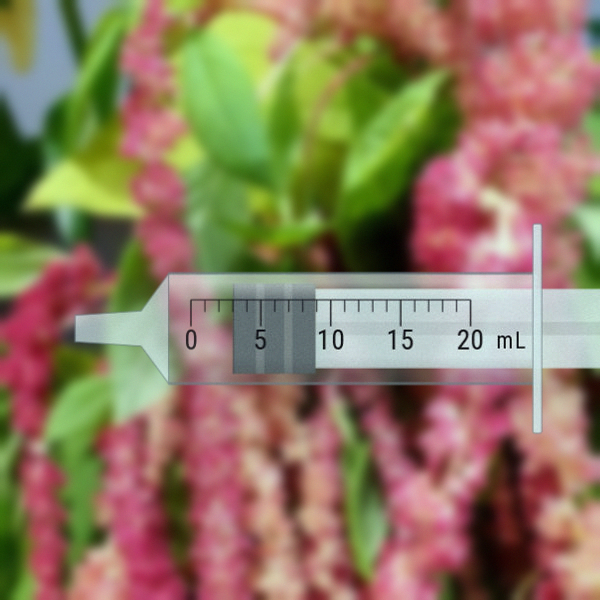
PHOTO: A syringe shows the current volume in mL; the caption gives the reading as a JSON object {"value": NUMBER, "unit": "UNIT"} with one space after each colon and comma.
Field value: {"value": 3, "unit": "mL"}
